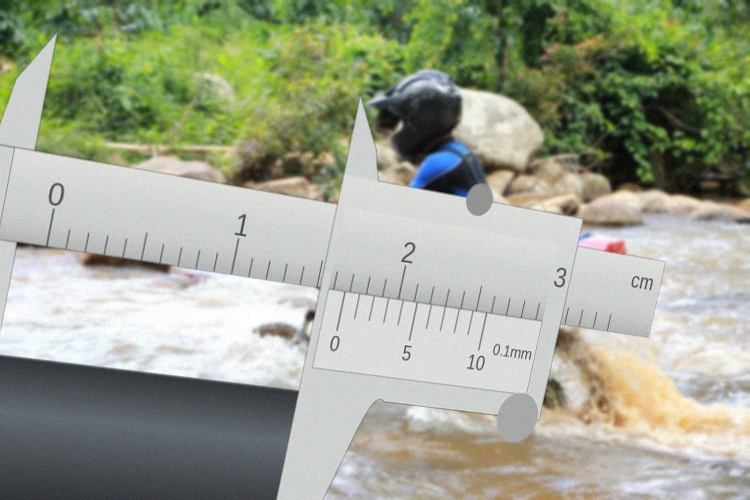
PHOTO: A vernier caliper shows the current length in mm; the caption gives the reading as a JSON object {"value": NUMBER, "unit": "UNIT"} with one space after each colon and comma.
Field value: {"value": 16.7, "unit": "mm"}
